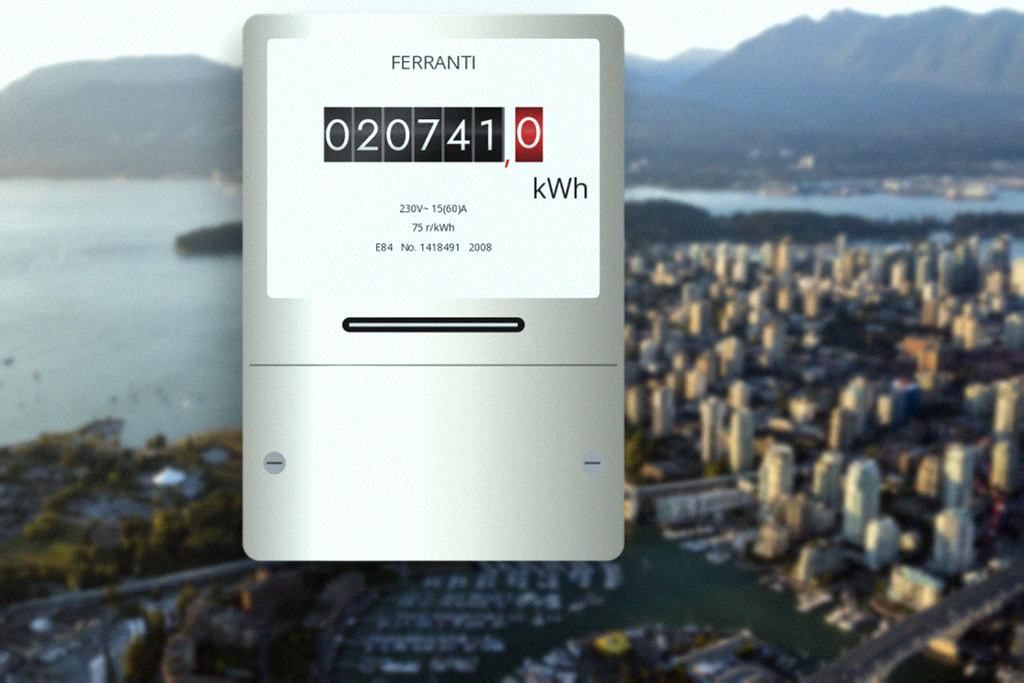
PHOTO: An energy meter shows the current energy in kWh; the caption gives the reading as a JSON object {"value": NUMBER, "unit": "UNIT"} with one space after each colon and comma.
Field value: {"value": 20741.0, "unit": "kWh"}
